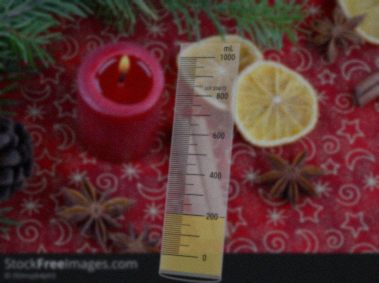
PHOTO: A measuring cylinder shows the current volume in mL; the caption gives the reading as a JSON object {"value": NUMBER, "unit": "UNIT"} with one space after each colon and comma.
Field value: {"value": 200, "unit": "mL"}
